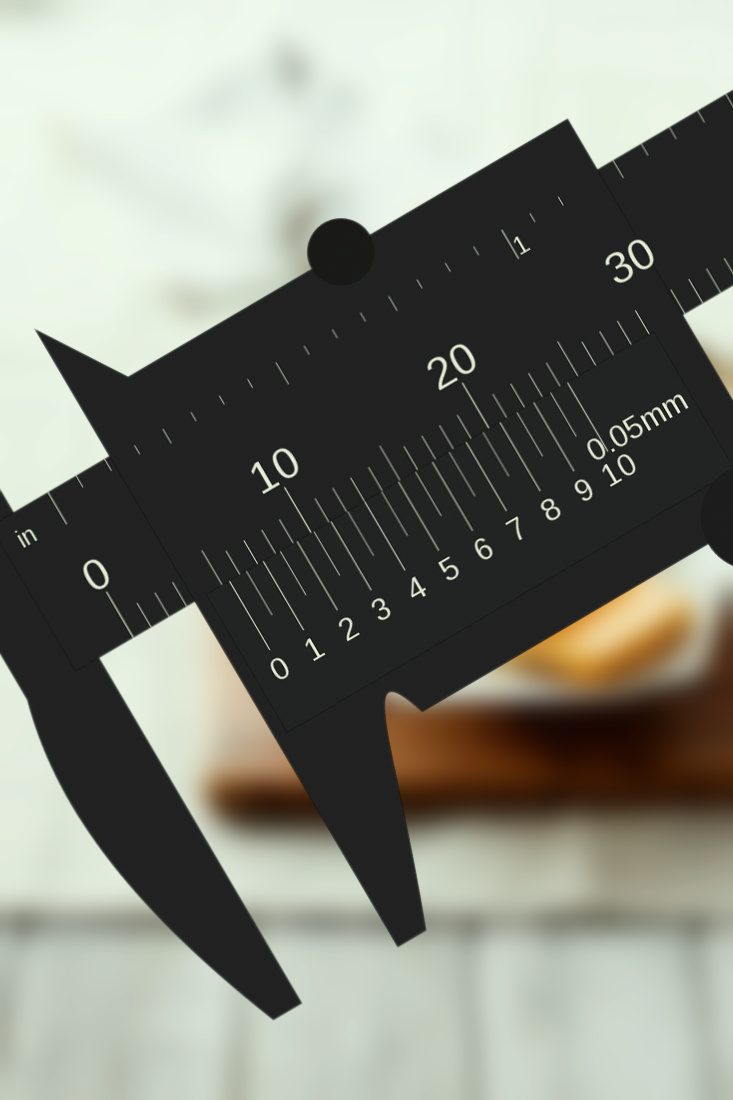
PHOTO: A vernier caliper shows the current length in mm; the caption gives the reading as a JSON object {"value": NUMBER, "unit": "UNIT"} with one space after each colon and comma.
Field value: {"value": 5.4, "unit": "mm"}
